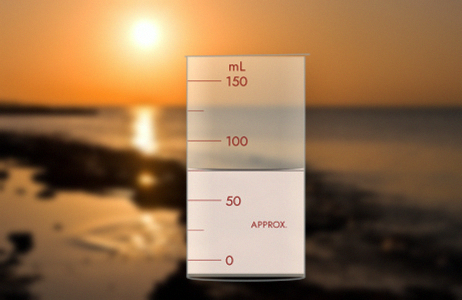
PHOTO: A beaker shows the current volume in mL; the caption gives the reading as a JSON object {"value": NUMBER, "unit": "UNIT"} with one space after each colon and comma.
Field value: {"value": 75, "unit": "mL"}
